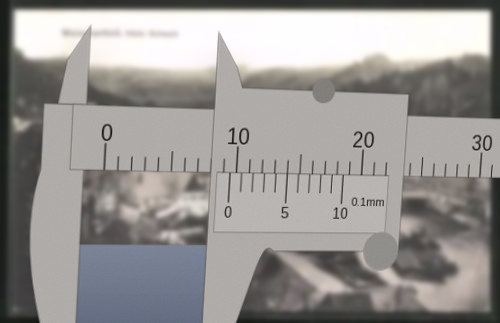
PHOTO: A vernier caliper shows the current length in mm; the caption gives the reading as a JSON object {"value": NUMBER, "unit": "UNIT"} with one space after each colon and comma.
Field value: {"value": 9.5, "unit": "mm"}
